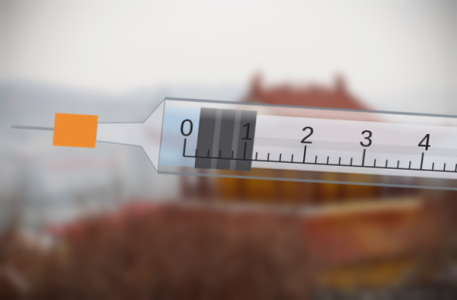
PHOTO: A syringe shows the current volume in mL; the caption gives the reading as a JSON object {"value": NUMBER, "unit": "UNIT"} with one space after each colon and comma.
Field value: {"value": 0.2, "unit": "mL"}
